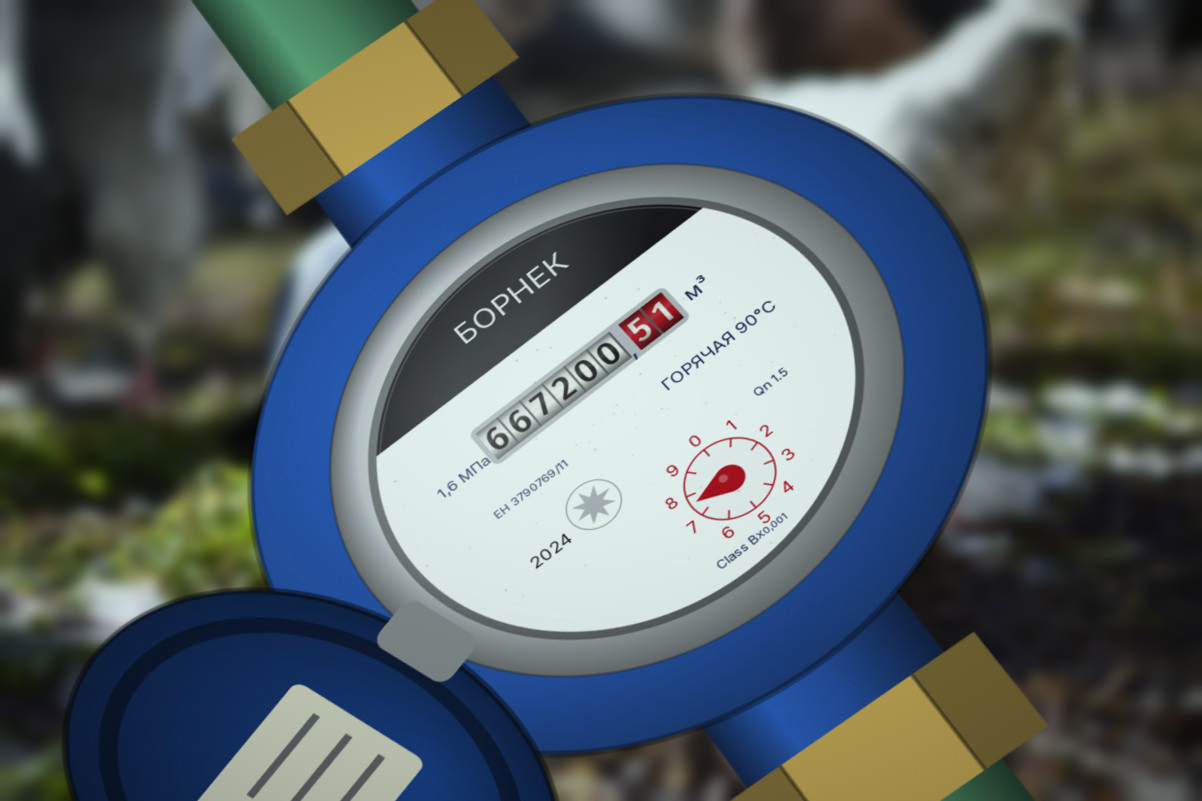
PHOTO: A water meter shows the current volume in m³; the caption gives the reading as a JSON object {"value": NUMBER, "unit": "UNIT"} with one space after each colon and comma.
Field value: {"value": 667200.517, "unit": "m³"}
